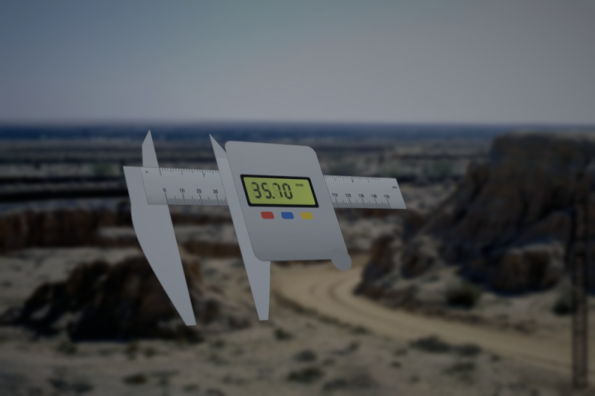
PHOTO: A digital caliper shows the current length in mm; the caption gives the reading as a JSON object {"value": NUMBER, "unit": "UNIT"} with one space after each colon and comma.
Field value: {"value": 35.70, "unit": "mm"}
